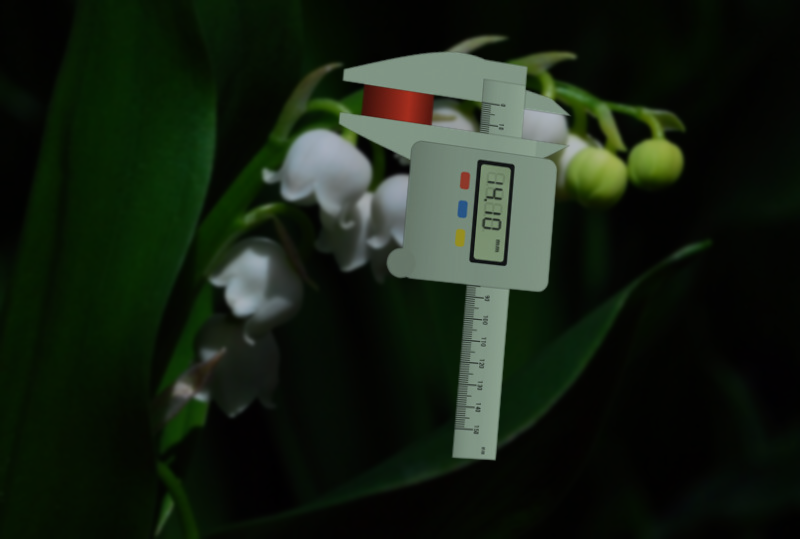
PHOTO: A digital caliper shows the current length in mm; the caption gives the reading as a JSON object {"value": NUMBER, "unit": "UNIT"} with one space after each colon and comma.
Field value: {"value": 14.10, "unit": "mm"}
